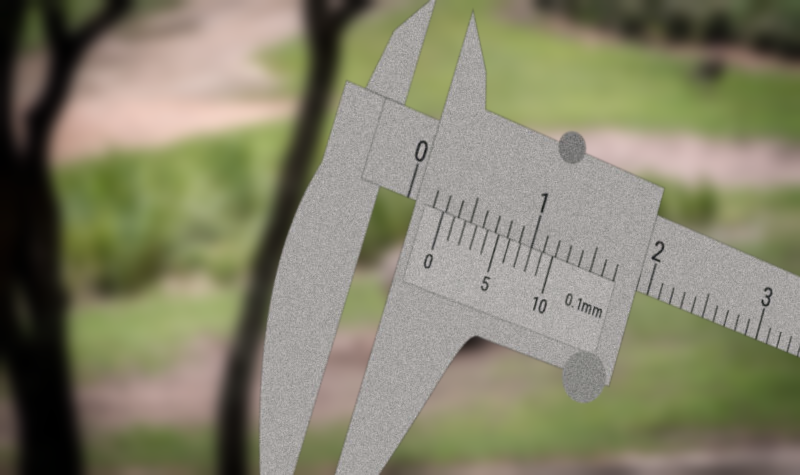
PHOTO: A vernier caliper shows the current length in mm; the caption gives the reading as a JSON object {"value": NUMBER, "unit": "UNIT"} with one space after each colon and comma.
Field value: {"value": 2.8, "unit": "mm"}
